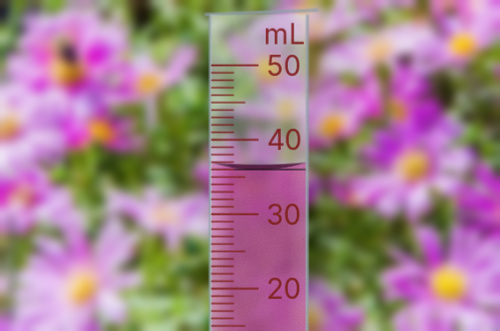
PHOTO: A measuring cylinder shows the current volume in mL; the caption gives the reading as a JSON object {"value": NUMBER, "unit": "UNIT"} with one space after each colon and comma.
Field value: {"value": 36, "unit": "mL"}
